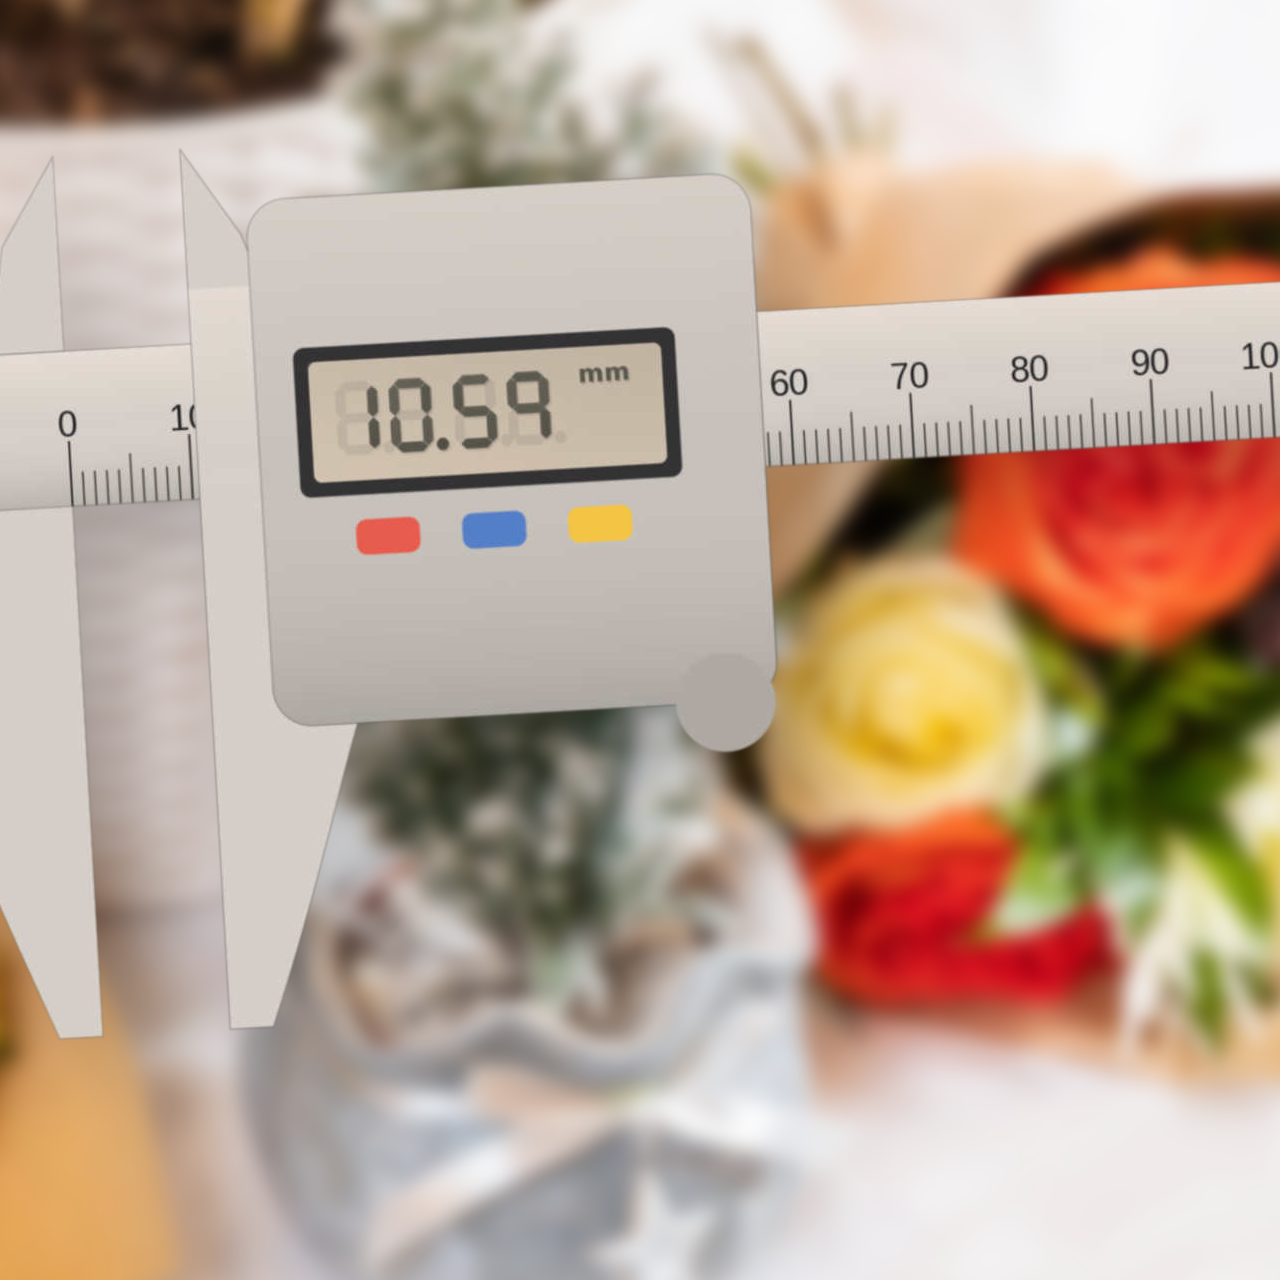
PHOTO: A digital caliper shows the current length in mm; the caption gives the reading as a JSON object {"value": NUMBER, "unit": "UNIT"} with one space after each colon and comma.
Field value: {"value": 10.59, "unit": "mm"}
